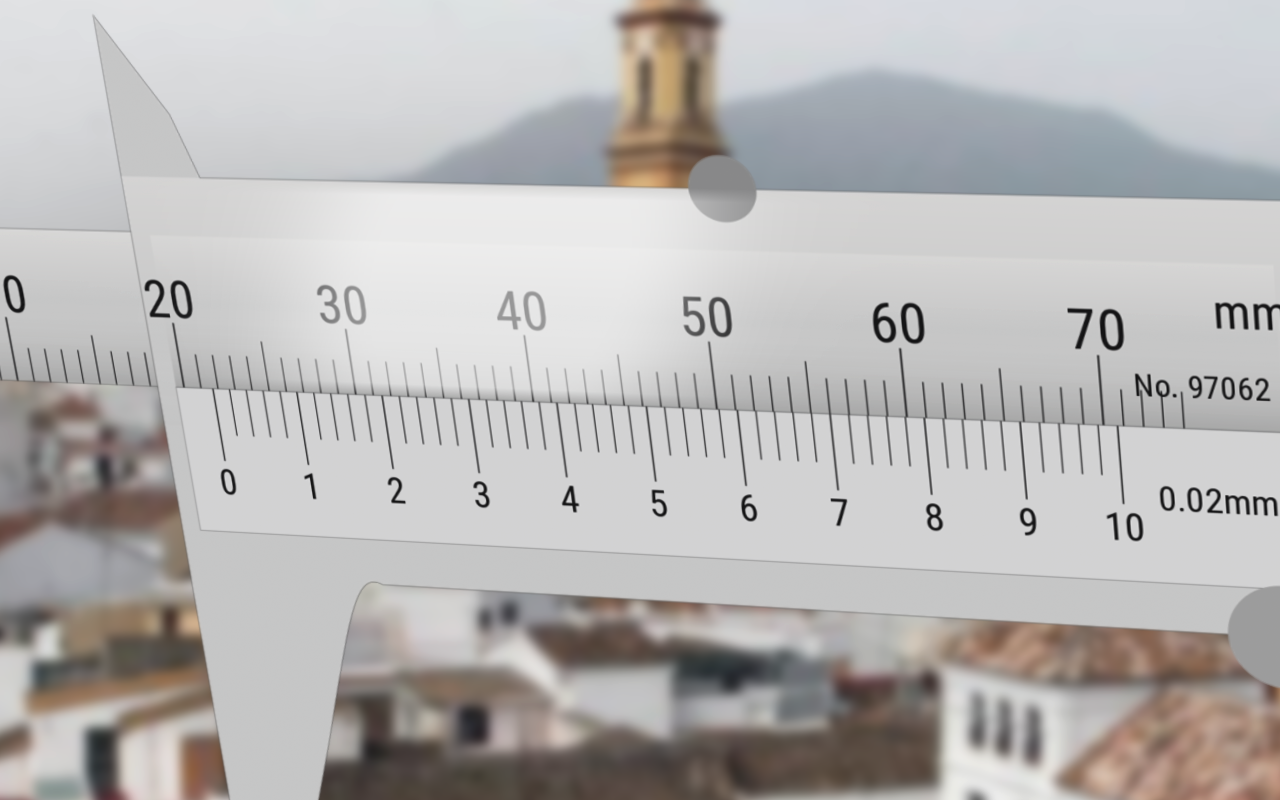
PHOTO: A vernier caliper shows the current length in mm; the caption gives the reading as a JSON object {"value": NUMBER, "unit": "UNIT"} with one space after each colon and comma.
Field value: {"value": 21.7, "unit": "mm"}
